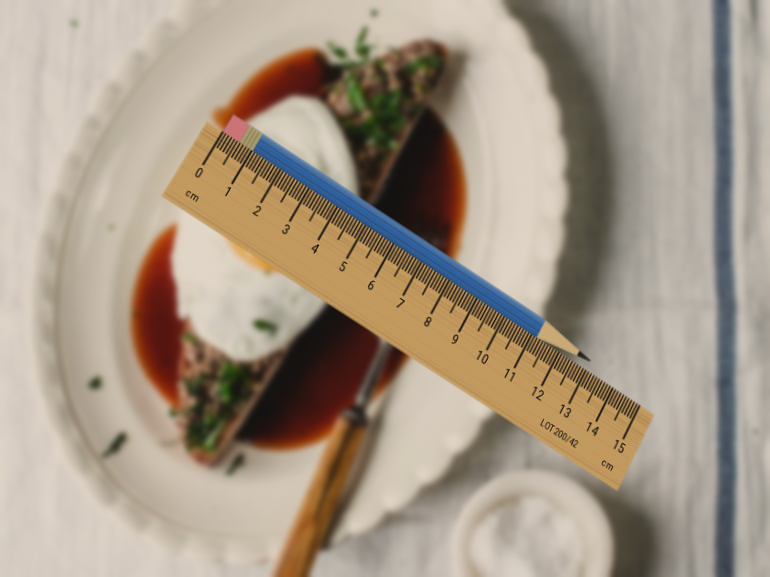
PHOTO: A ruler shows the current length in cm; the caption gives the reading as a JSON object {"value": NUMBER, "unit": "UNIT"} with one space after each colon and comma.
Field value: {"value": 13, "unit": "cm"}
